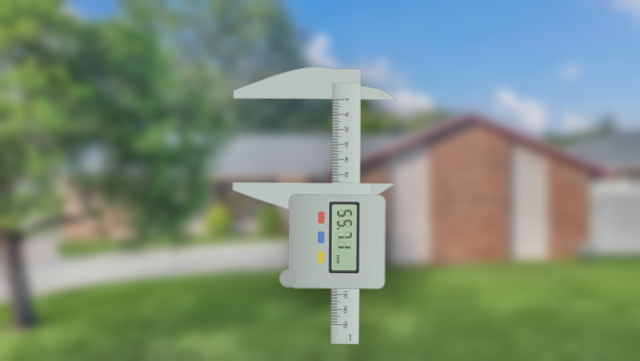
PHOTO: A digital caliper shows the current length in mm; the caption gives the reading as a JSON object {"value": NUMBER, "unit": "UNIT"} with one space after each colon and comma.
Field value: {"value": 55.71, "unit": "mm"}
